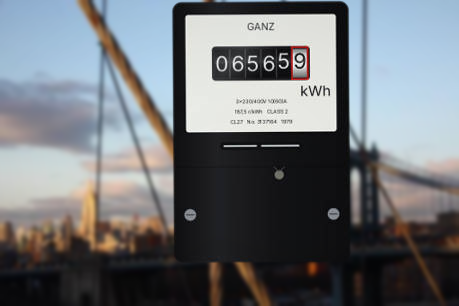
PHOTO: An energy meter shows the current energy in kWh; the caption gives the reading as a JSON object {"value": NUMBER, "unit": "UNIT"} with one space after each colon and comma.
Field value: {"value": 6565.9, "unit": "kWh"}
